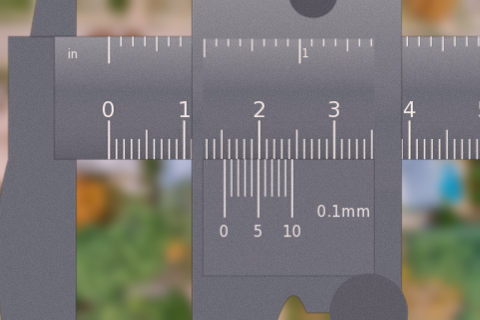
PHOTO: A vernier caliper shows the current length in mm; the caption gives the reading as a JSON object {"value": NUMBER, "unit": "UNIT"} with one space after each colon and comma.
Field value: {"value": 15.4, "unit": "mm"}
